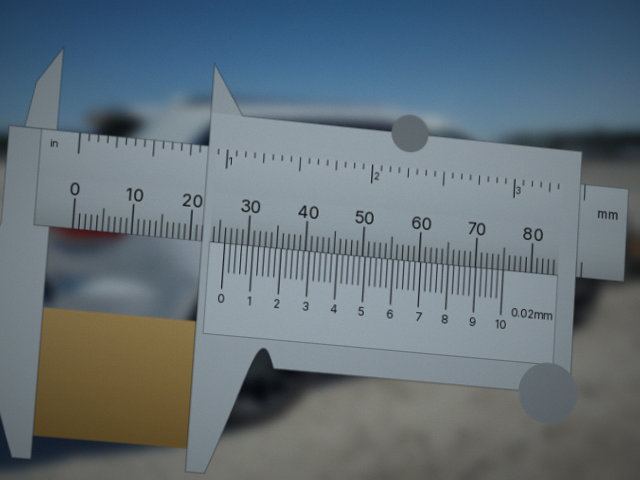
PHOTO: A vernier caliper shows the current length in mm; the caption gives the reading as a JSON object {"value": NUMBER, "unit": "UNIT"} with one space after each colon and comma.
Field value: {"value": 26.0, "unit": "mm"}
